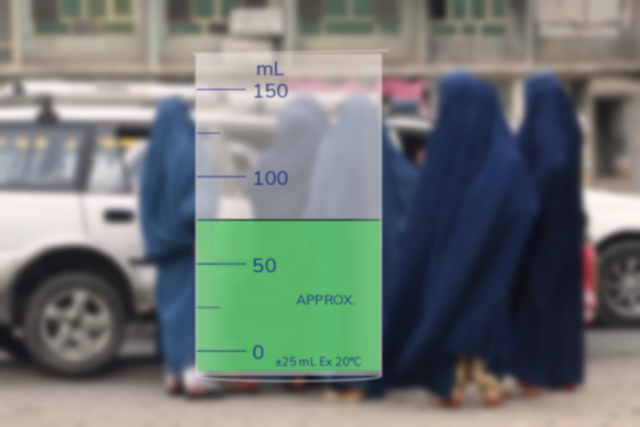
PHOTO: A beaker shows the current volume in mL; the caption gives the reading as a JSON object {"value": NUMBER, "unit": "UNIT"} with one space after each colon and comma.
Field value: {"value": 75, "unit": "mL"}
